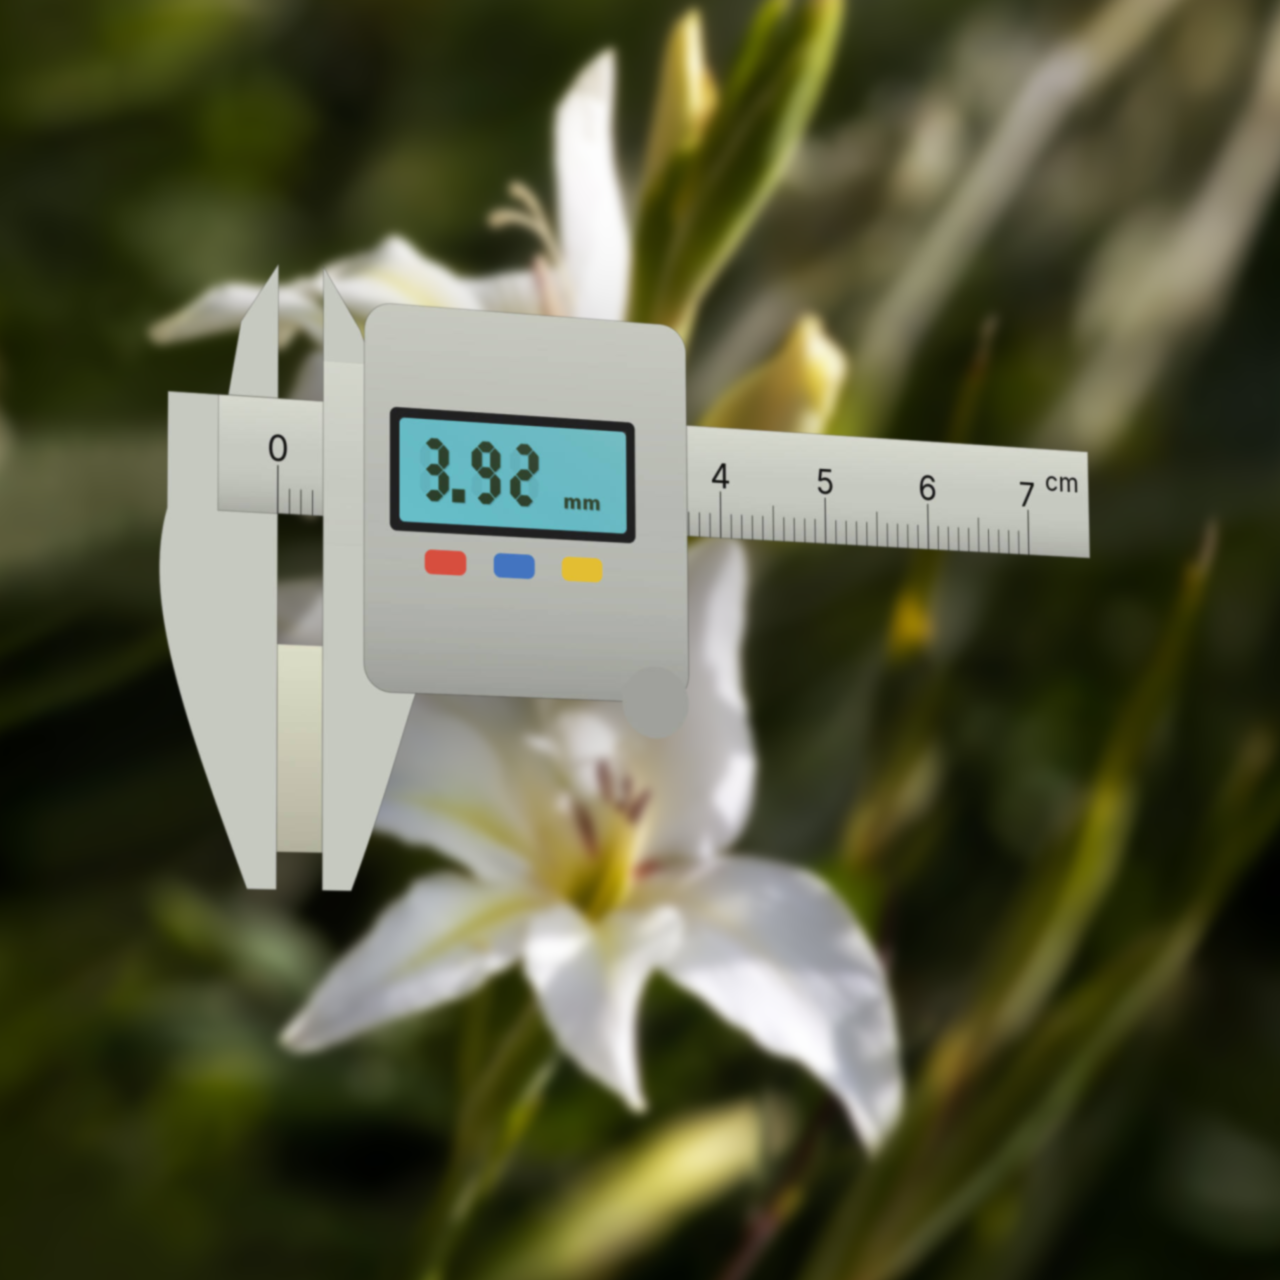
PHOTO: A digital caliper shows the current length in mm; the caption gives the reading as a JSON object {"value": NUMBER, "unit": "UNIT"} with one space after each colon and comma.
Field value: {"value": 3.92, "unit": "mm"}
